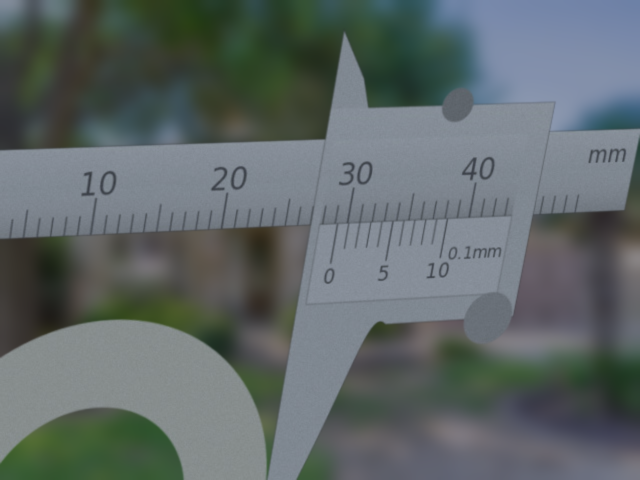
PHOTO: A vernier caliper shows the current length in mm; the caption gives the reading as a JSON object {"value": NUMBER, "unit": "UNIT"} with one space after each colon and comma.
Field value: {"value": 29.2, "unit": "mm"}
